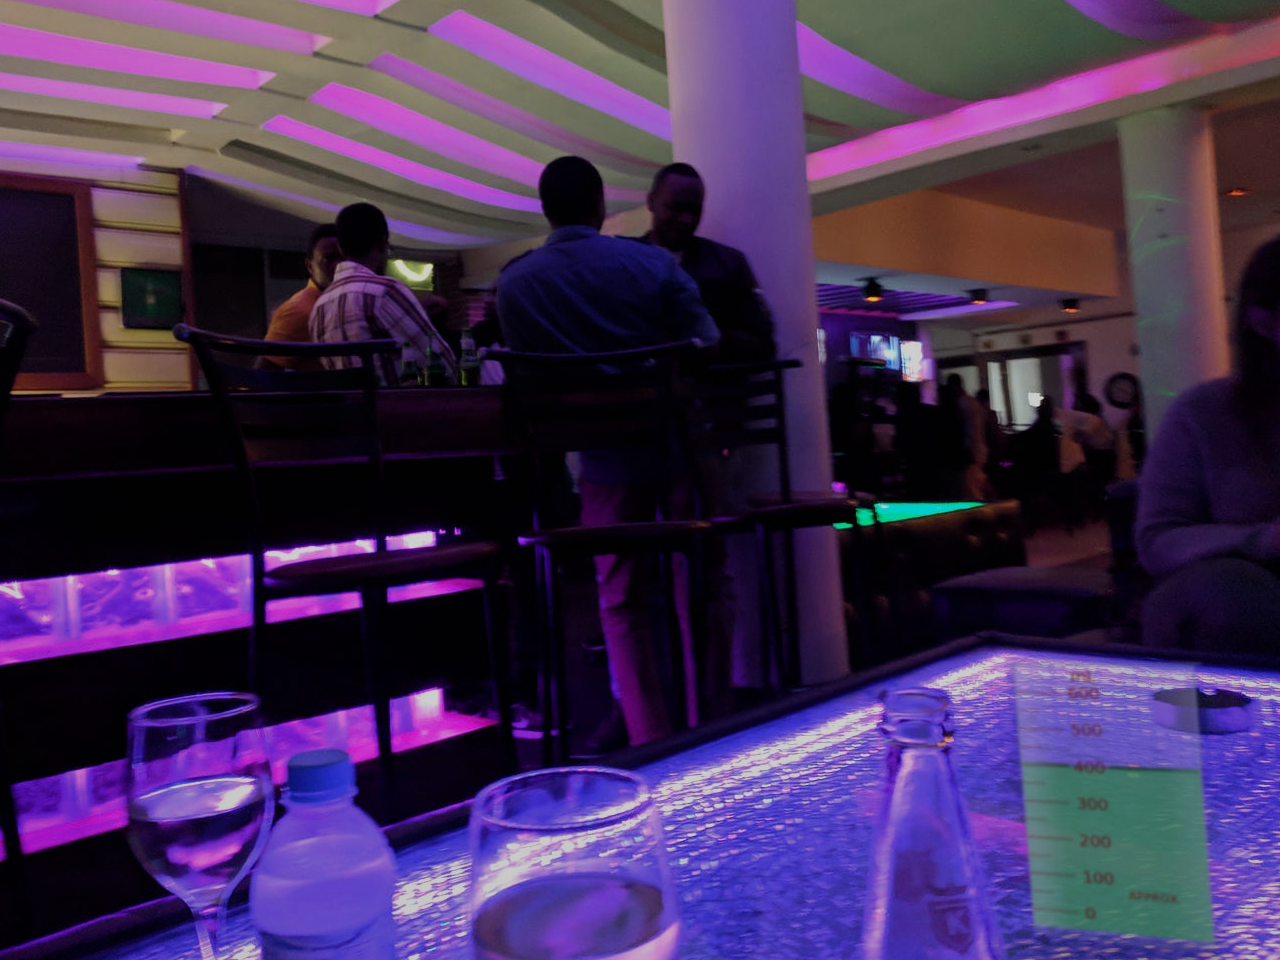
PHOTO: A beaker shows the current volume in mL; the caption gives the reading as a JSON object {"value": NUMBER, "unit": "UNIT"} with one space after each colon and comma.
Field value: {"value": 400, "unit": "mL"}
